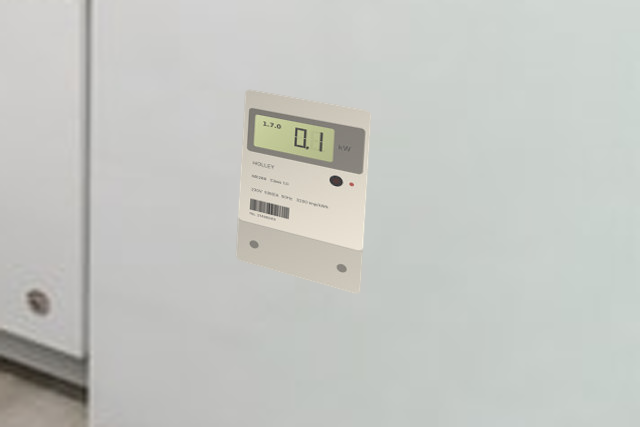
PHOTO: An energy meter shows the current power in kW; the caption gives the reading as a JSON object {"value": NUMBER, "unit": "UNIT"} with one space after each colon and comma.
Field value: {"value": 0.1, "unit": "kW"}
